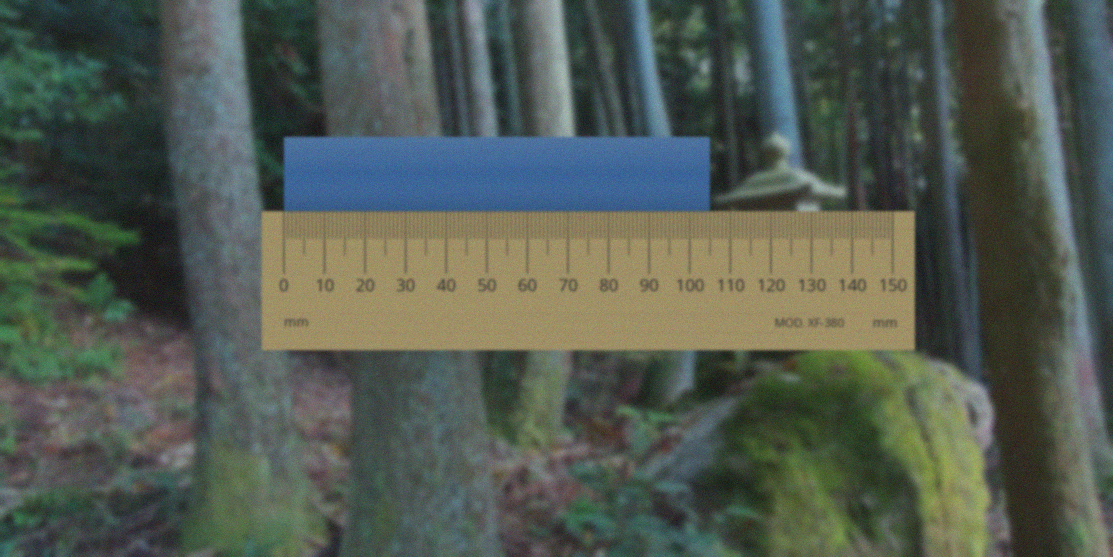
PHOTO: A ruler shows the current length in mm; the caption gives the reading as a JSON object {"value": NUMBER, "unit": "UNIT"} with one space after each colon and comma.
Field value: {"value": 105, "unit": "mm"}
